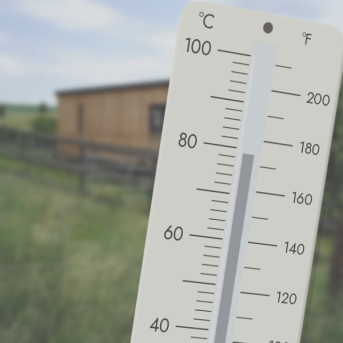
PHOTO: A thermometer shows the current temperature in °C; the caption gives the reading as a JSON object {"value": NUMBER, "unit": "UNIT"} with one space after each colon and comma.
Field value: {"value": 79, "unit": "°C"}
